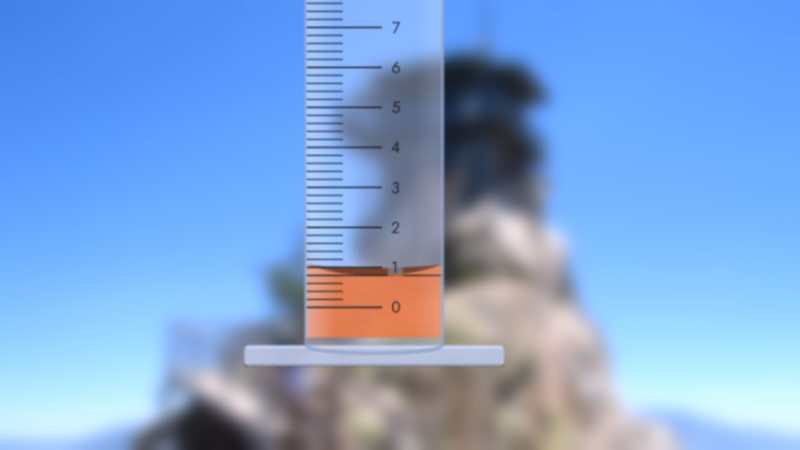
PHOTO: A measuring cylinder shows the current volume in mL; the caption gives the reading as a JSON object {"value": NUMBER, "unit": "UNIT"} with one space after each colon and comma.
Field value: {"value": 0.8, "unit": "mL"}
